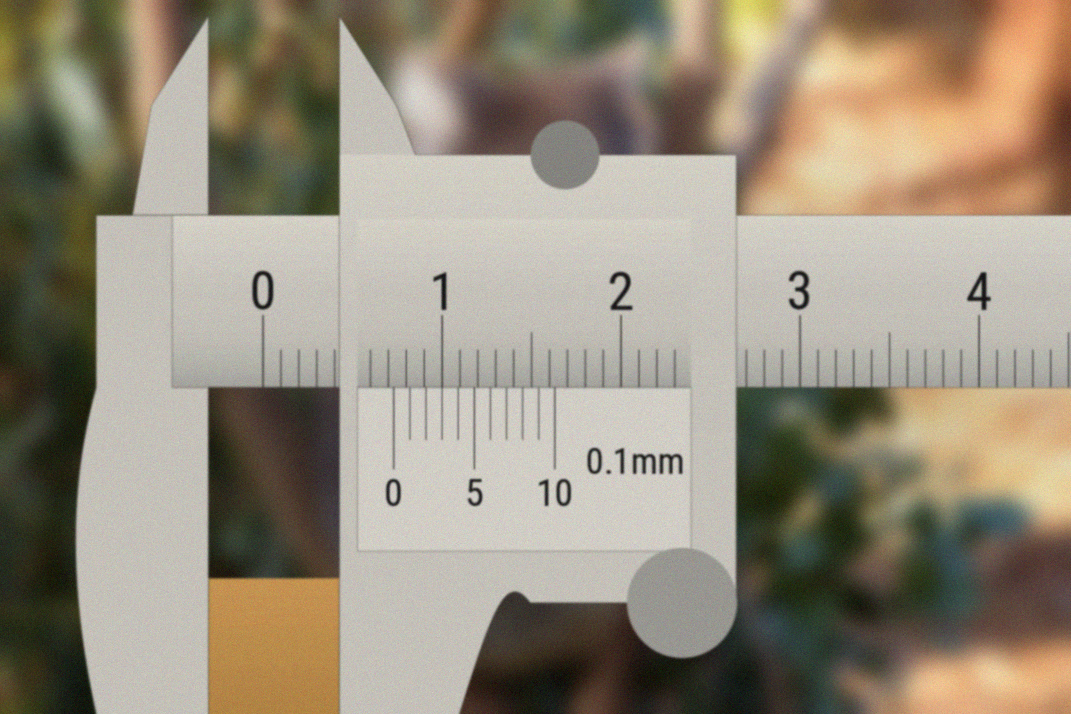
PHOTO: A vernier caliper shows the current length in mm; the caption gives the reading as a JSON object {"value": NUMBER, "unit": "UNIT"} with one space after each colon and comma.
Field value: {"value": 7.3, "unit": "mm"}
